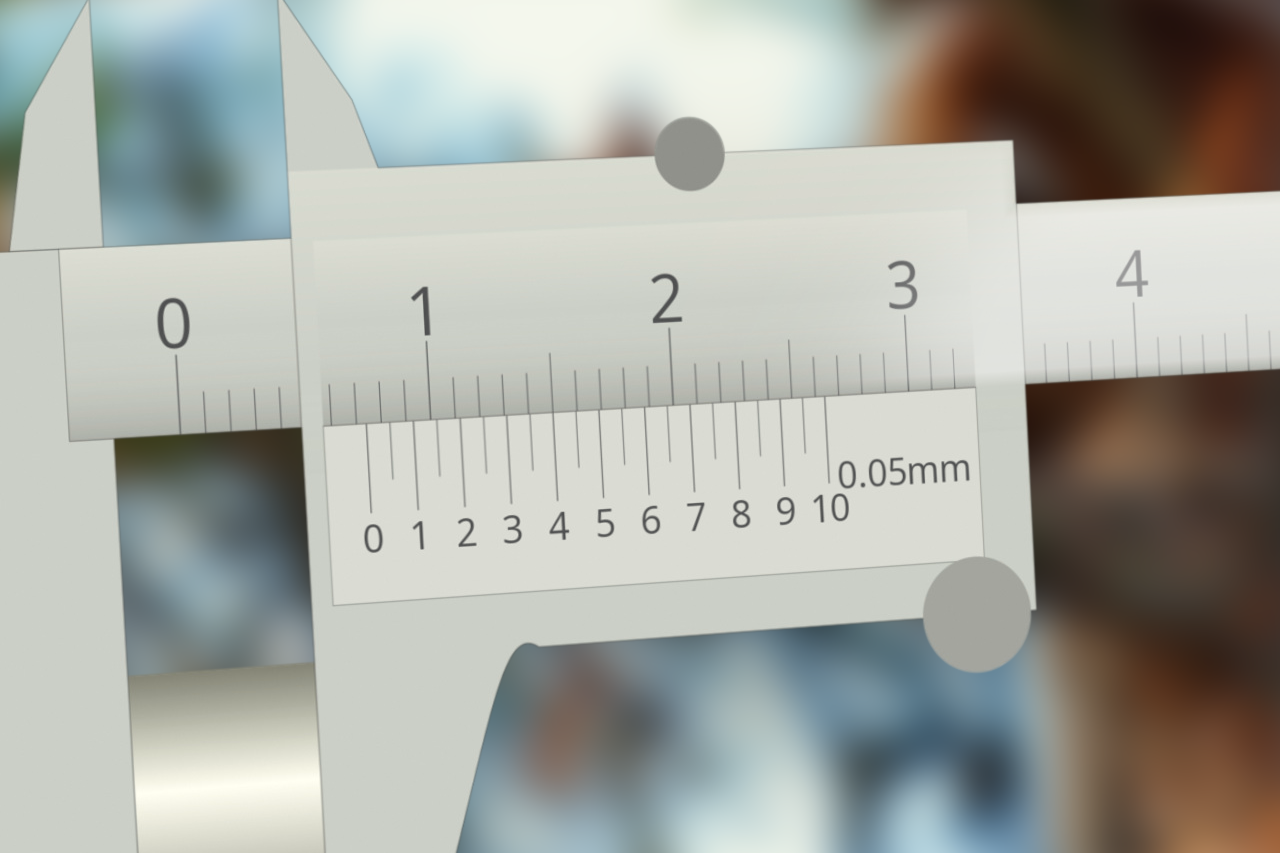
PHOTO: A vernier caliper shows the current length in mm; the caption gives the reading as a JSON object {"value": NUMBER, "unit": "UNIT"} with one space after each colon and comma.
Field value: {"value": 7.4, "unit": "mm"}
